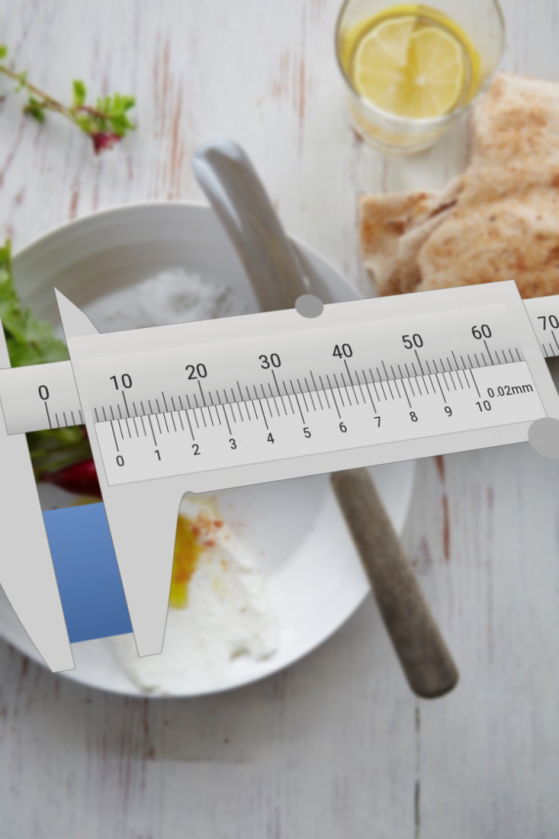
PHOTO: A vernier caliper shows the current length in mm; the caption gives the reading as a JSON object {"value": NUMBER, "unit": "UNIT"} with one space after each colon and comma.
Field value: {"value": 7.6, "unit": "mm"}
